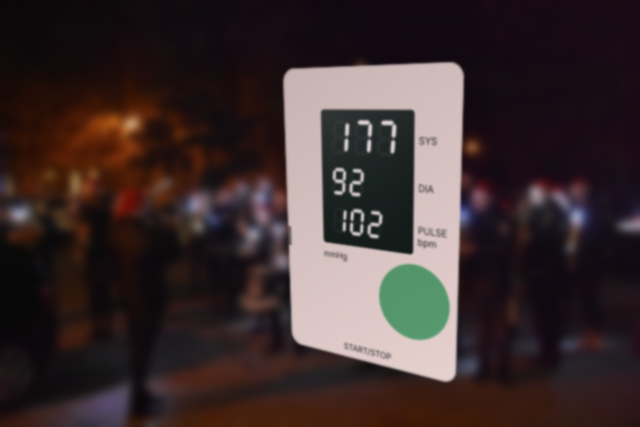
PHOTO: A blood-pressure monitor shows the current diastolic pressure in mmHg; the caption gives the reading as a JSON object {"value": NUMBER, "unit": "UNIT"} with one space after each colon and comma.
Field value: {"value": 92, "unit": "mmHg"}
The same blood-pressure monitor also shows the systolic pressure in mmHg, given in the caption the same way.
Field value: {"value": 177, "unit": "mmHg"}
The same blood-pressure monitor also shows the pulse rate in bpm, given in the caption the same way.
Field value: {"value": 102, "unit": "bpm"}
